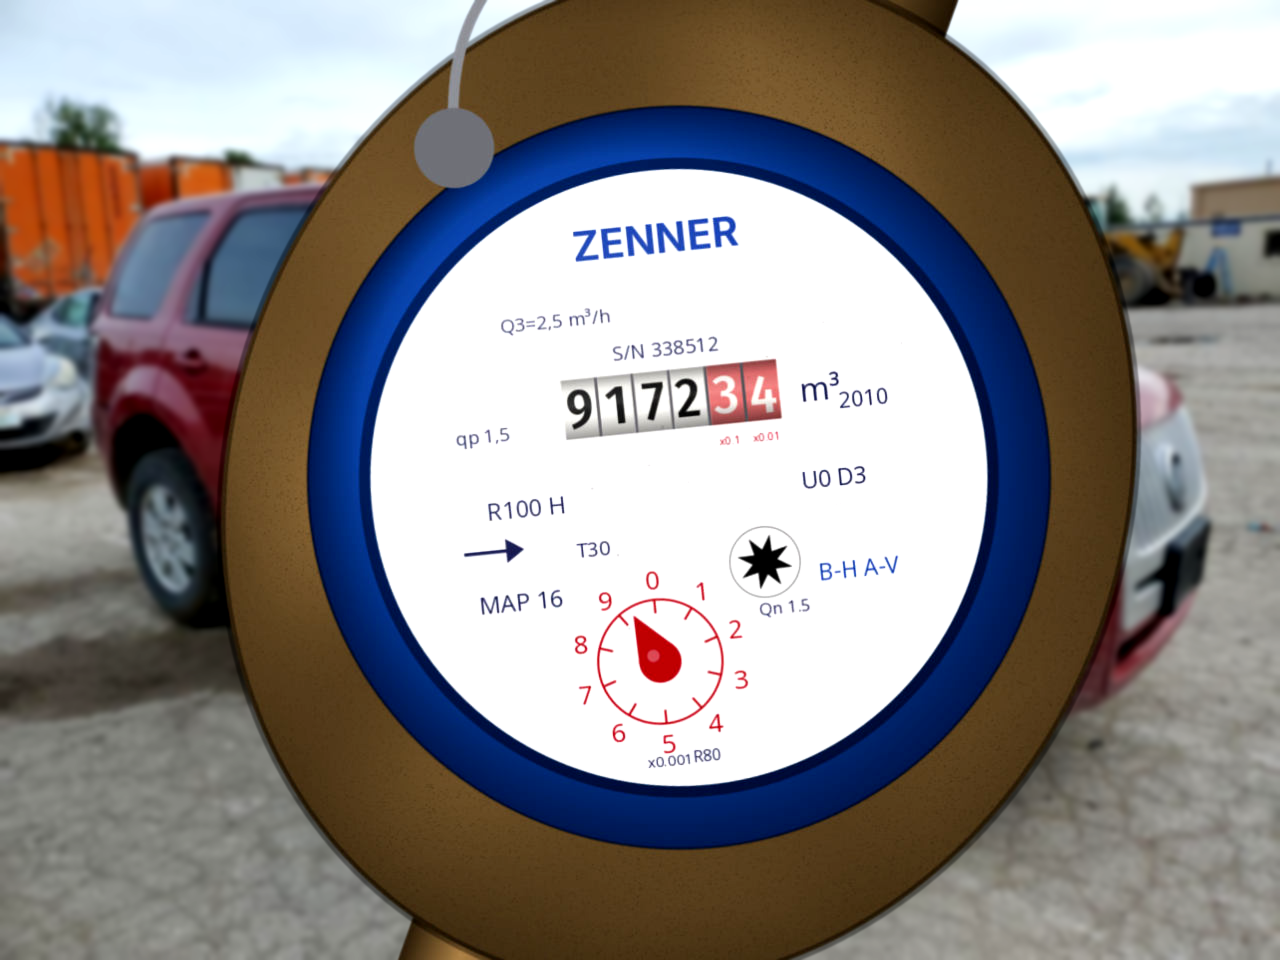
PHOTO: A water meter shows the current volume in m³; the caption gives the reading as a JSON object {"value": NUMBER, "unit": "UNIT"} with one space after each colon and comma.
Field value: {"value": 9172.339, "unit": "m³"}
